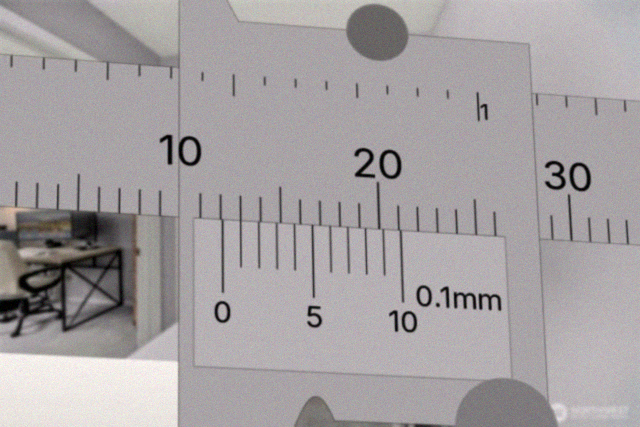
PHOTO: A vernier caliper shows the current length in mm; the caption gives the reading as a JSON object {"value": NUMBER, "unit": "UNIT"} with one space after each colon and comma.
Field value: {"value": 12.1, "unit": "mm"}
